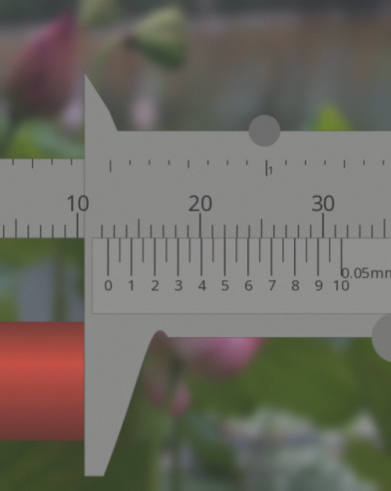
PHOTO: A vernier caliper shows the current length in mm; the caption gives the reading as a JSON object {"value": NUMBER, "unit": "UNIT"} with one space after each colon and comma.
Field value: {"value": 12.5, "unit": "mm"}
